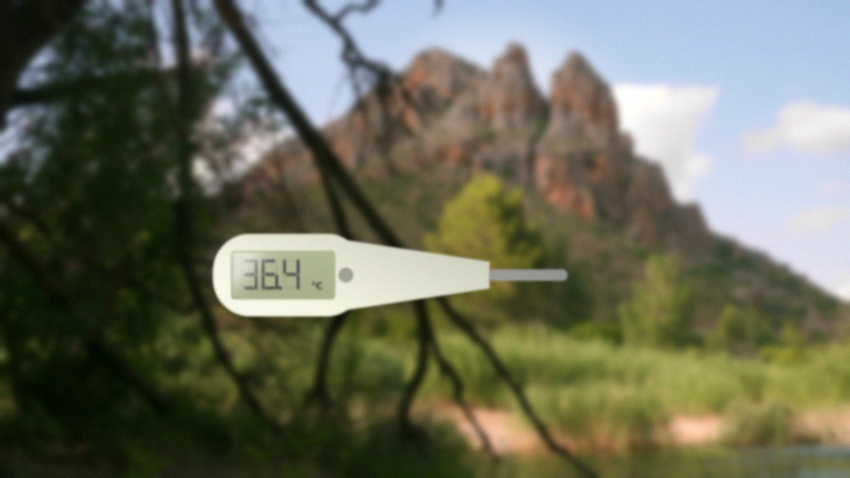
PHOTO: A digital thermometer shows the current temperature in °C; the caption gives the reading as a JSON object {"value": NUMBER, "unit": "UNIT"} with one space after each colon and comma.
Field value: {"value": 36.4, "unit": "°C"}
